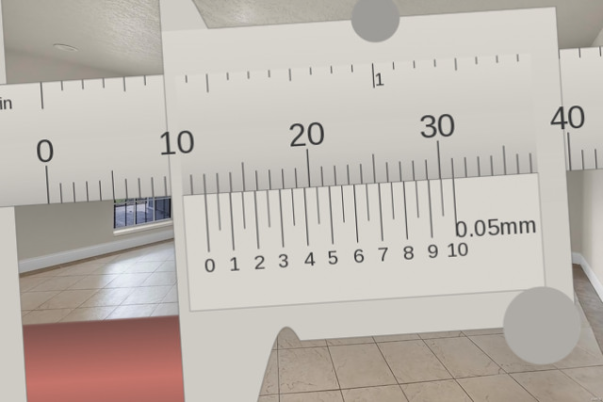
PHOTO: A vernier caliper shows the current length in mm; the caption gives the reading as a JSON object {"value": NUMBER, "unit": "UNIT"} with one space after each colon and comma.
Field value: {"value": 12.0, "unit": "mm"}
